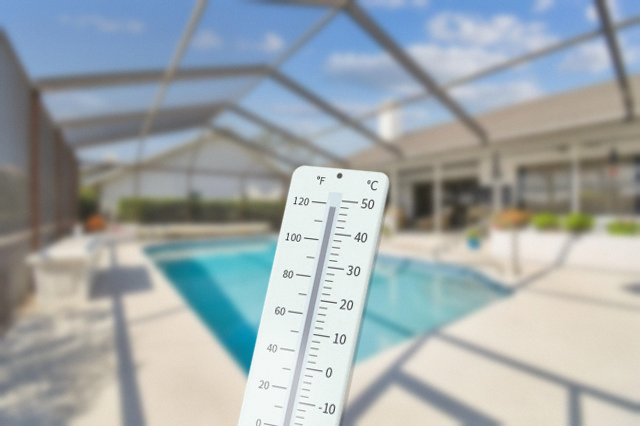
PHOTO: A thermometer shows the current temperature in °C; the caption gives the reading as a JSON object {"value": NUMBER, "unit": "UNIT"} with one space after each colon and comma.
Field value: {"value": 48, "unit": "°C"}
